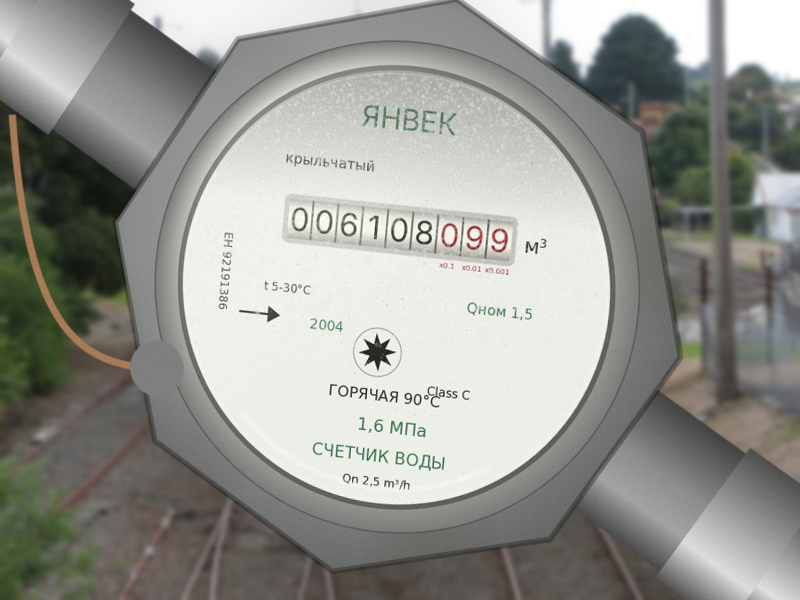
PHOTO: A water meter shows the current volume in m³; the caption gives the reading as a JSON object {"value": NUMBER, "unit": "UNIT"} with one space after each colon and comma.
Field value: {"value": 6108.099, "unit": "m³"}
